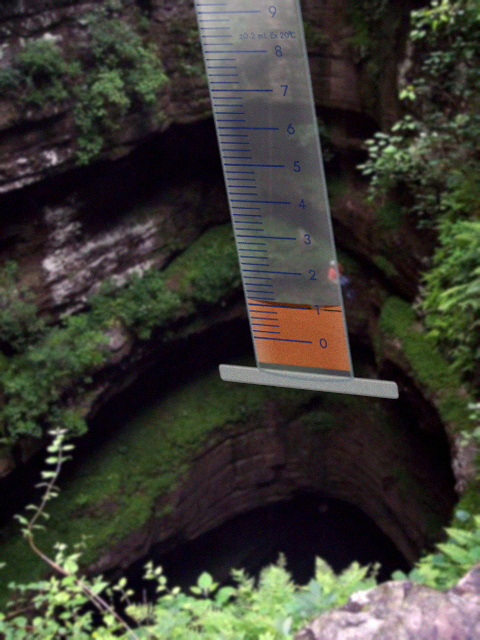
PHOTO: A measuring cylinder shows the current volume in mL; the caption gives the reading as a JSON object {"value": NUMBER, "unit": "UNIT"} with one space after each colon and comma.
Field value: {"value": 1, "unit": "mL"}
